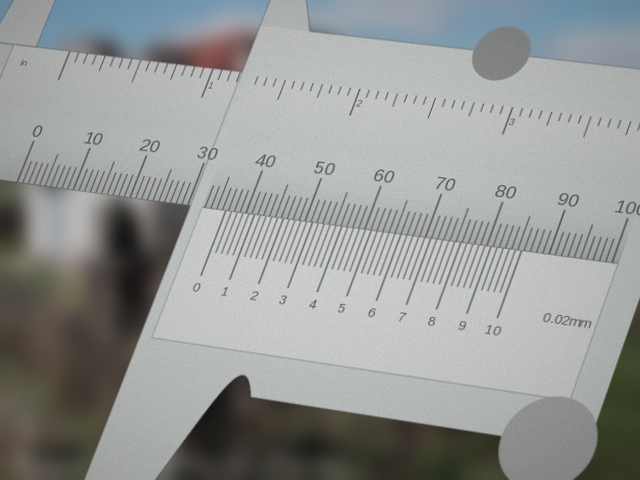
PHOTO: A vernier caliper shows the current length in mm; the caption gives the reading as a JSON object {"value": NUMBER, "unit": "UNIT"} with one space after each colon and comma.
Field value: {"value": 36.6, "unit": "mm"}
